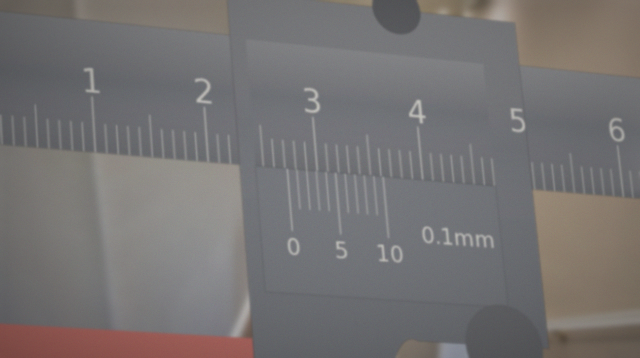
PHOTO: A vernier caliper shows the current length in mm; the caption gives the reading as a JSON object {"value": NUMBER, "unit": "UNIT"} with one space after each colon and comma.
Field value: {"value": 27.2, "unit": "mm"}
